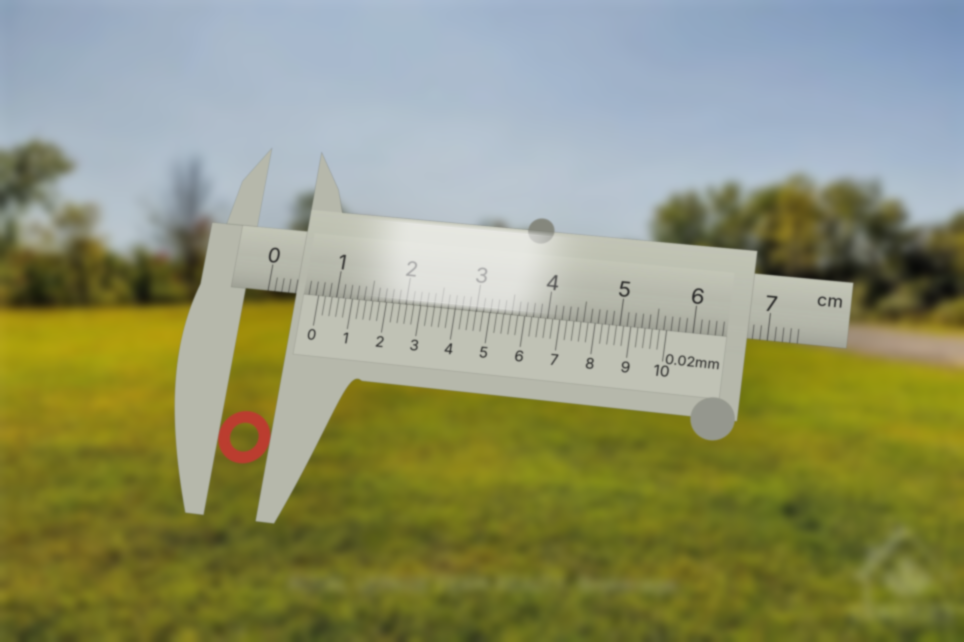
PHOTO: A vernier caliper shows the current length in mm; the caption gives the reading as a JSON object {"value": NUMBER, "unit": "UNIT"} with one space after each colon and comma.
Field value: {"value": 7.4, "unit": "mm"}
